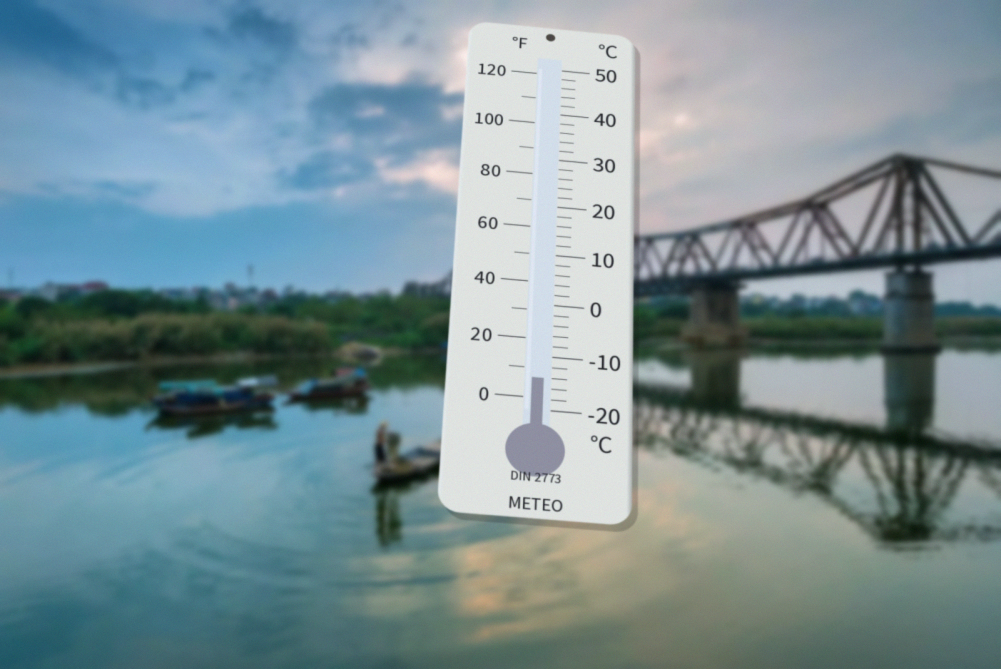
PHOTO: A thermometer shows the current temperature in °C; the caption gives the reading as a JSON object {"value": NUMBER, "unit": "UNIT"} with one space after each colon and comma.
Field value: {"value": -14, "unit": "°C"}
